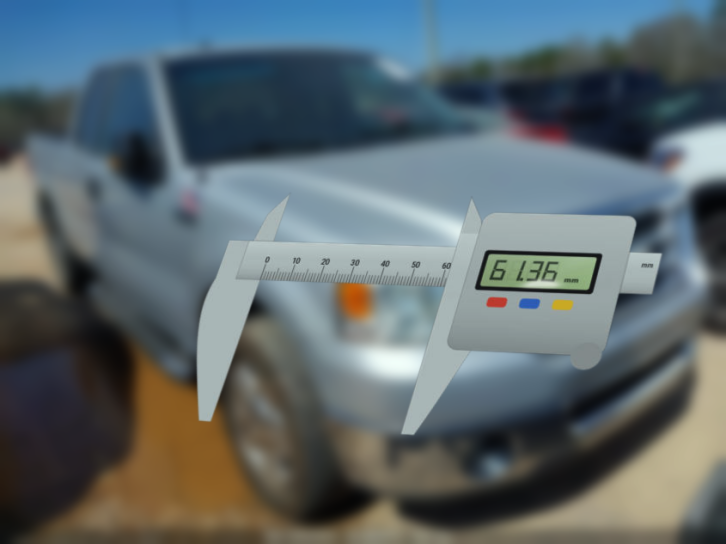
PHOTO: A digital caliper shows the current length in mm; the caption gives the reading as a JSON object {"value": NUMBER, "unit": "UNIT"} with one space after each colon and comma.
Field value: {"value": 61.36, "unit": "mm"}
